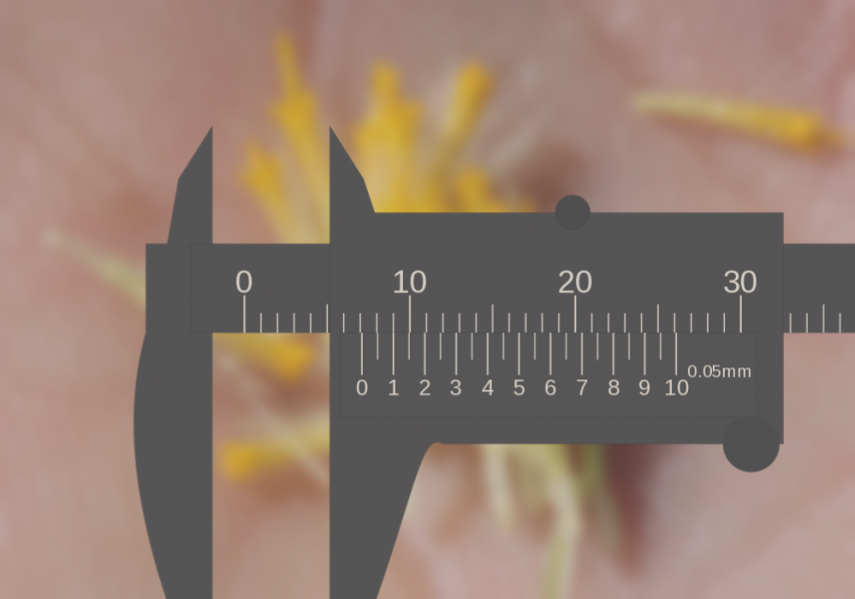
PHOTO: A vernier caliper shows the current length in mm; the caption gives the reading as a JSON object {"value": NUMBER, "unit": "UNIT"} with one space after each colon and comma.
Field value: {"value": 7.1, "unit": "mm"}
